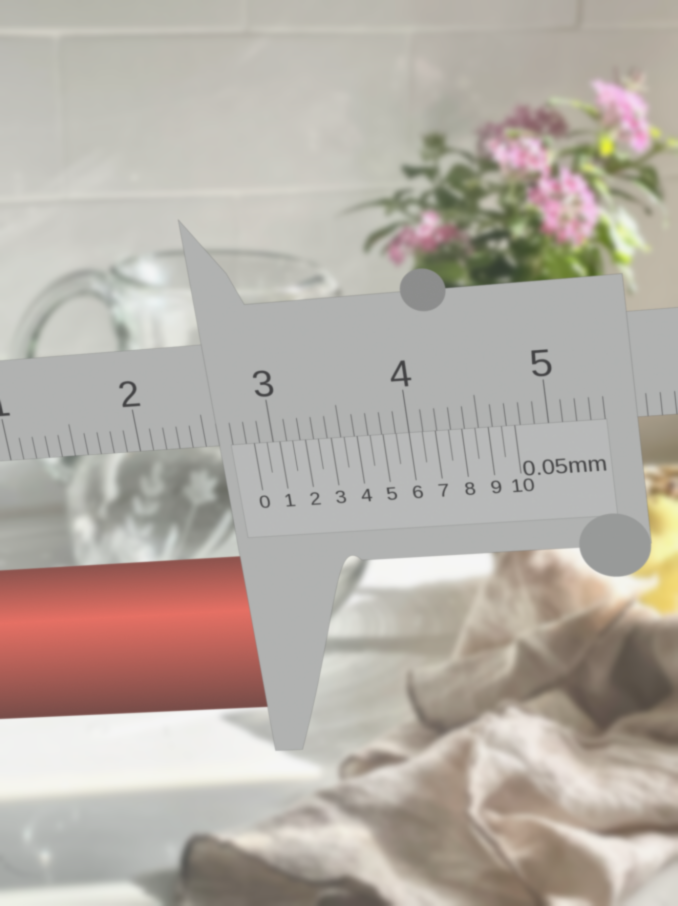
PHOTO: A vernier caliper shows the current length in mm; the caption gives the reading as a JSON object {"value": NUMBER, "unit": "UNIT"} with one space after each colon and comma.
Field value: {"value": 28.6, "unit": "mm"}
